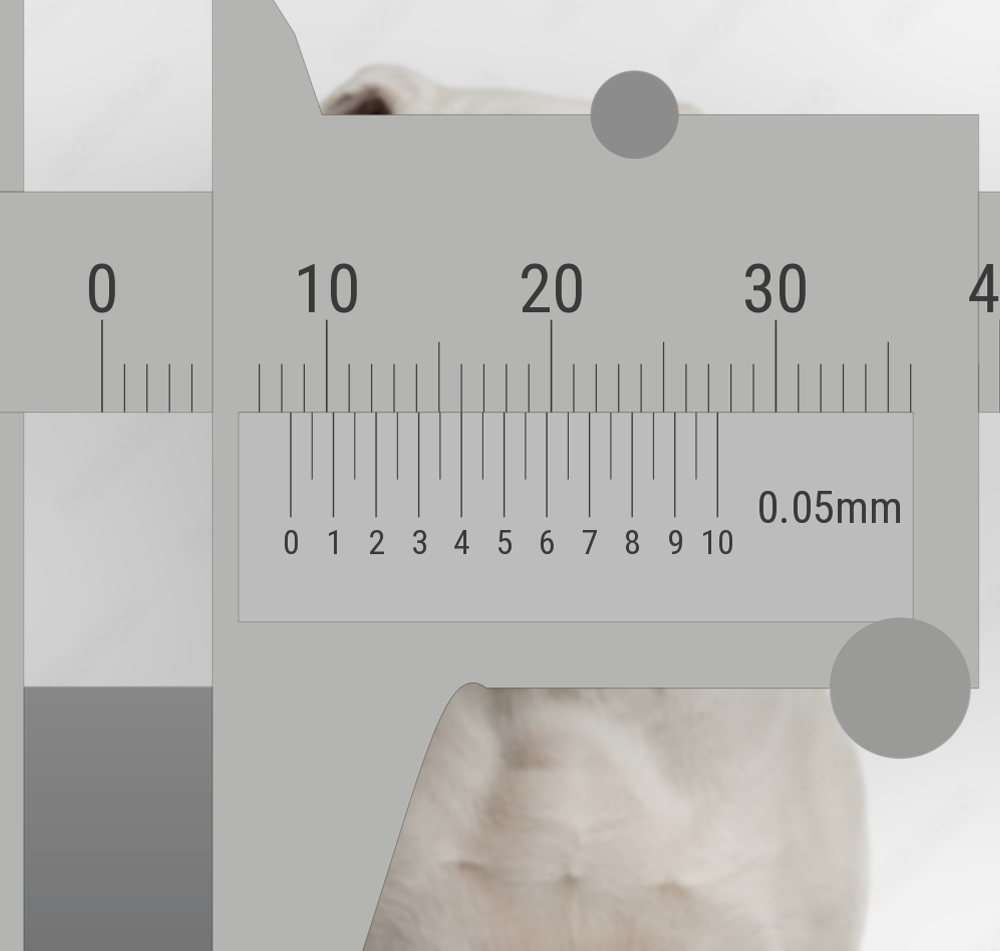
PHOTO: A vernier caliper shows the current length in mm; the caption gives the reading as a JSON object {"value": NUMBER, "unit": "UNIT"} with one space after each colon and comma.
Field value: {"value": 8.4, "unit": "mm"}
